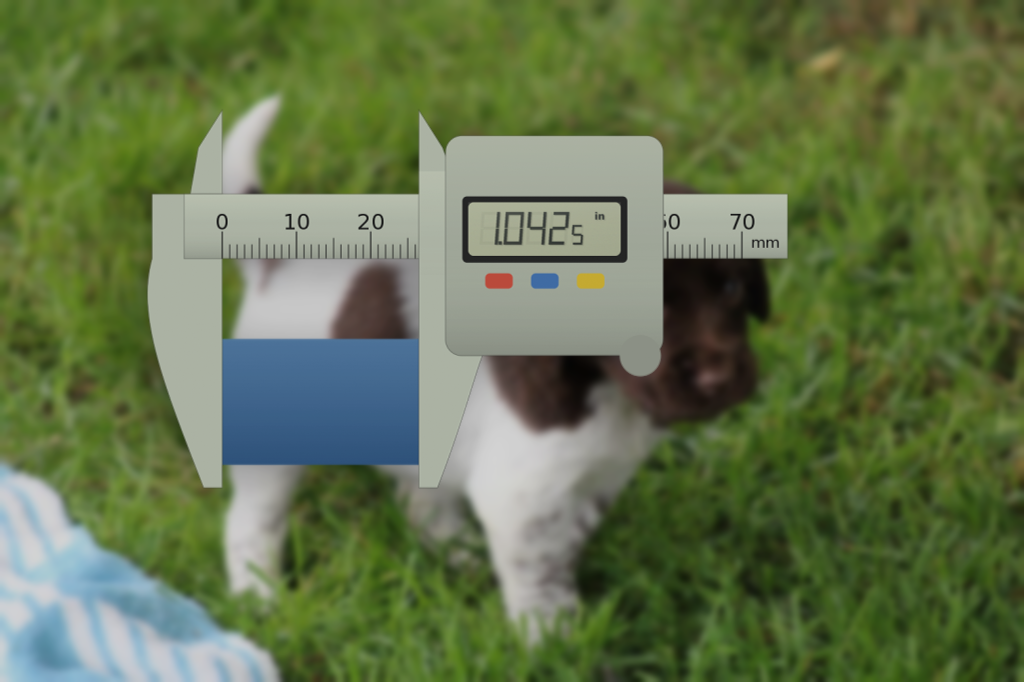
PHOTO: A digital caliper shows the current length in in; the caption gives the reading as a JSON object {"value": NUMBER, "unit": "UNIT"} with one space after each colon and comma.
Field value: {"value": 1.0425, "unit": "in"}
